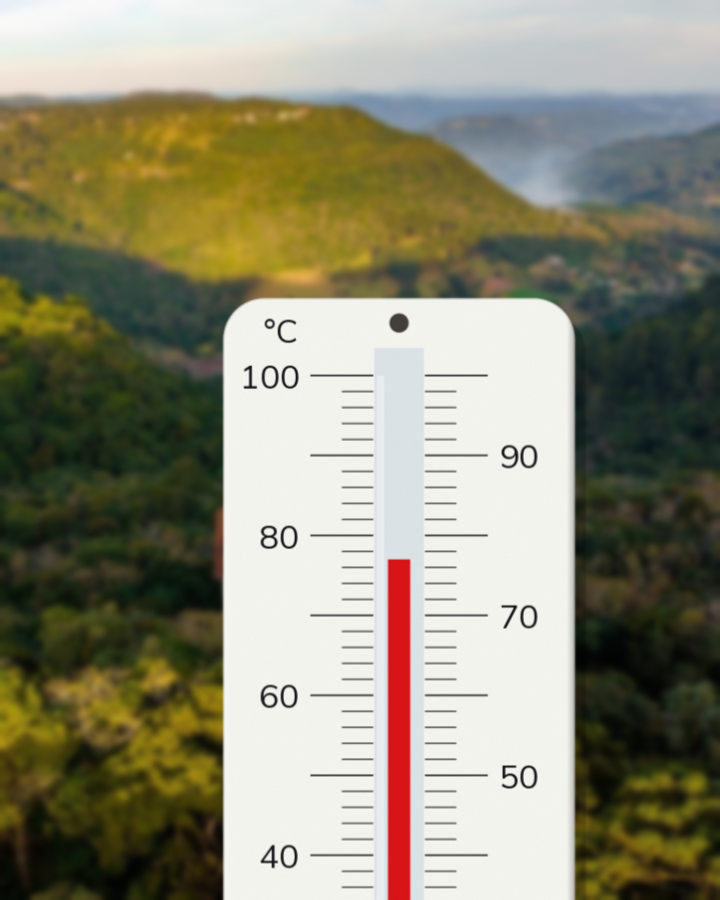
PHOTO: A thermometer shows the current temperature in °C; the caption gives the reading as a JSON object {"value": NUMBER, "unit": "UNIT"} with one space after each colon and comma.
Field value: {"value": 77, "unit": "°C"}
